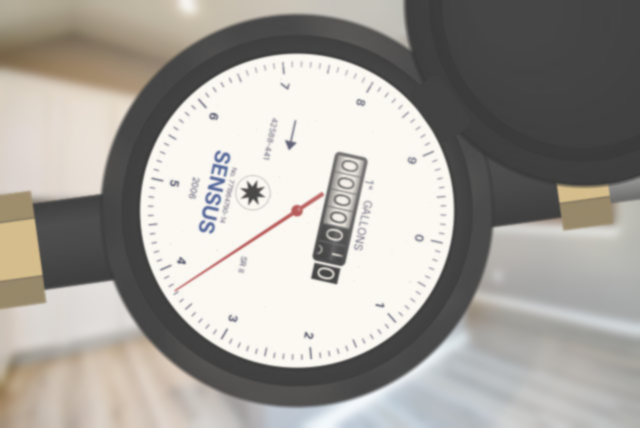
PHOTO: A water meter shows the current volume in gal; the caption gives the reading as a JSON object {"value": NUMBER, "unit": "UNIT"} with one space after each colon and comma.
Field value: {"value": 13.7, "unit": "gal"}
